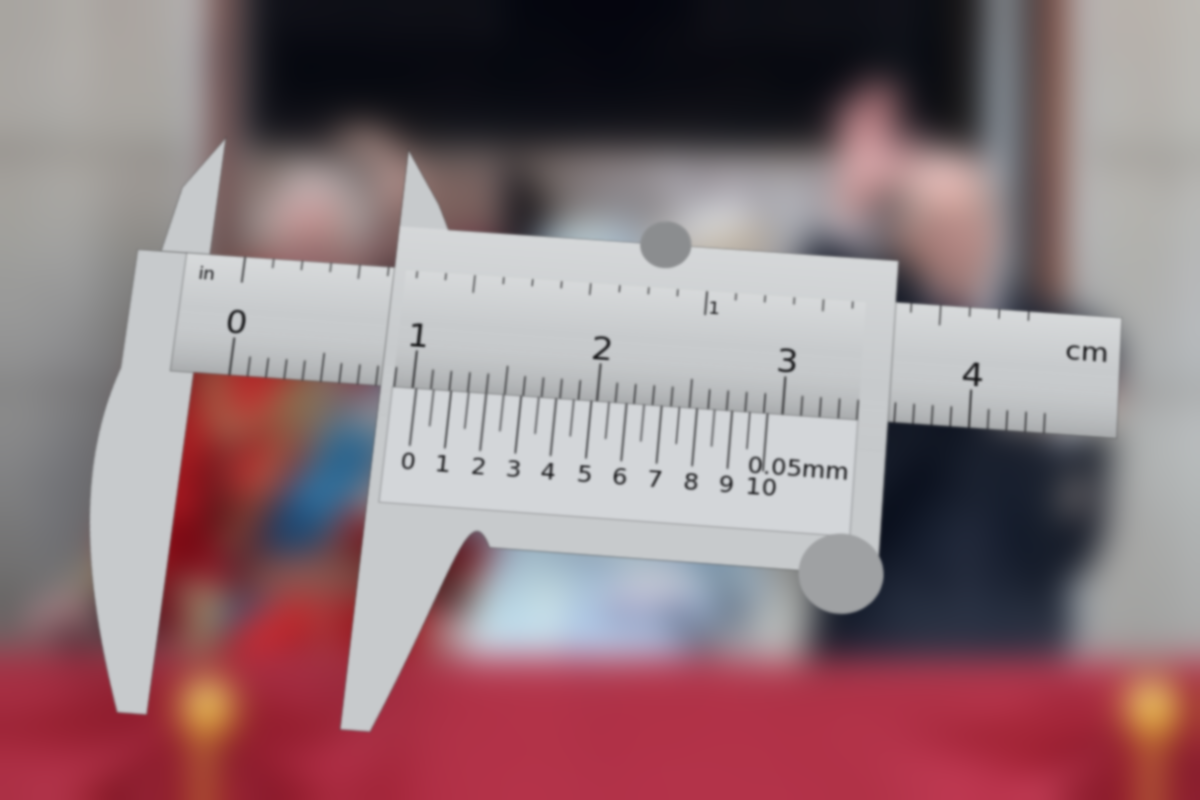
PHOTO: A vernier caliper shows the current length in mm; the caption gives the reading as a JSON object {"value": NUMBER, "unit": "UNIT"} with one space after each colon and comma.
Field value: {"value": 10.2, "unit": "mm"}
